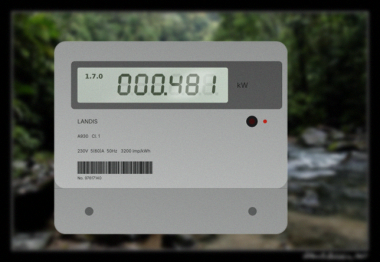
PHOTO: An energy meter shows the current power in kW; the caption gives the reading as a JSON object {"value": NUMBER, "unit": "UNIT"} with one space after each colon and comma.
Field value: {"value": 0.481, "unit": "kW"}
